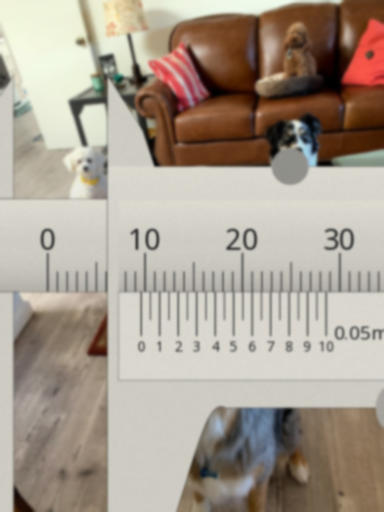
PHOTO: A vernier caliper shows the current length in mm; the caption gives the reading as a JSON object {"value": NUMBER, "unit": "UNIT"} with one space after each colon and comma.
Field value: {"value": 9.6, "unit": "mm"}
